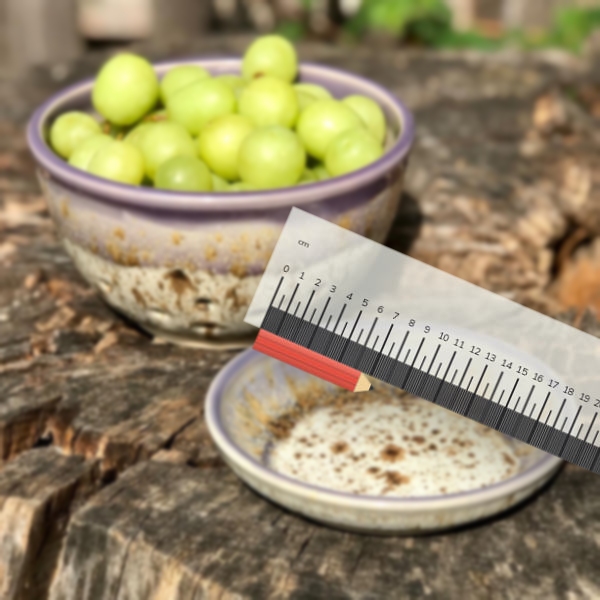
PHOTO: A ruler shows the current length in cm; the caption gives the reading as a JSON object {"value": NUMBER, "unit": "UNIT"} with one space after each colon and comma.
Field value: {"value": 7.5, "unit": "cm"}
